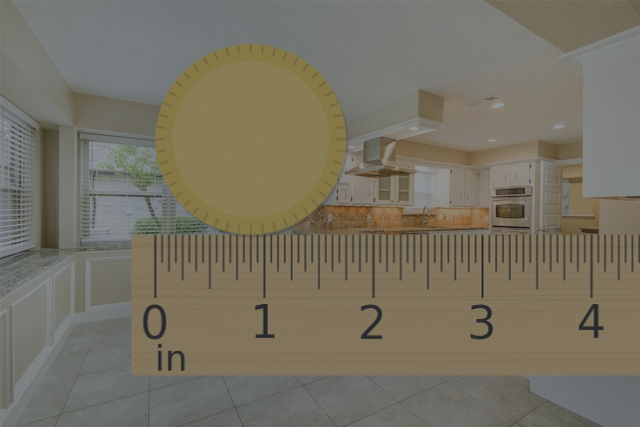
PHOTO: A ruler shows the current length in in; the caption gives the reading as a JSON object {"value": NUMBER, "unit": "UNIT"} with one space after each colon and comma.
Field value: {"value": 1.75, "unit": "in"}
